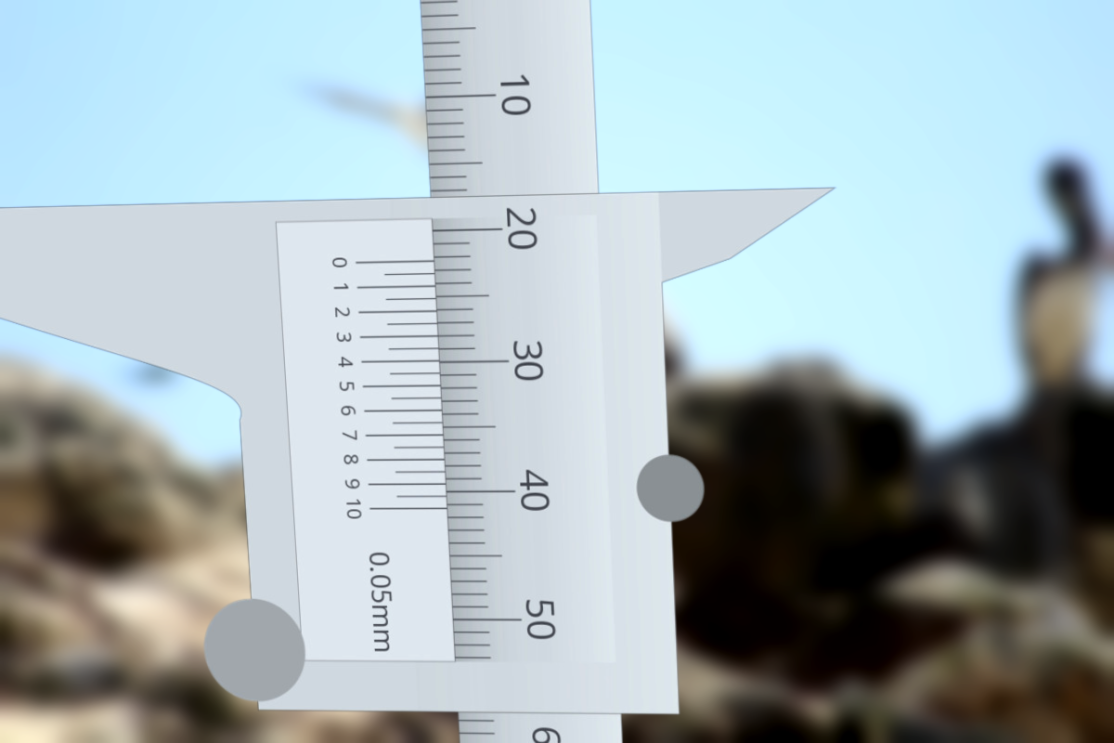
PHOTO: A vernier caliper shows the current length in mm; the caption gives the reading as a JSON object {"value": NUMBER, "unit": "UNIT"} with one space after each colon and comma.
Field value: {"value": 22.3, "unit": "mm"}
